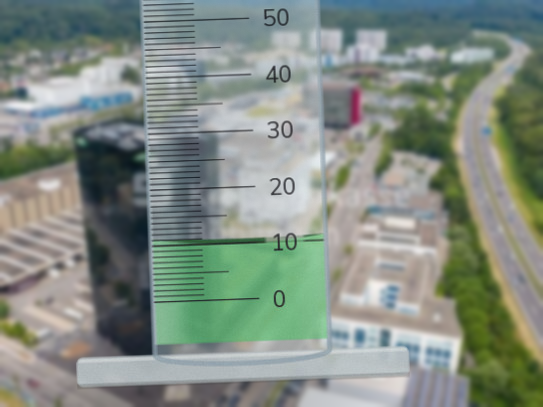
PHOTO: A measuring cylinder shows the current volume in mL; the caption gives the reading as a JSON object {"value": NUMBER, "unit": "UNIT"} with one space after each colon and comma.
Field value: {"value": 10, "unit": "mL"}
